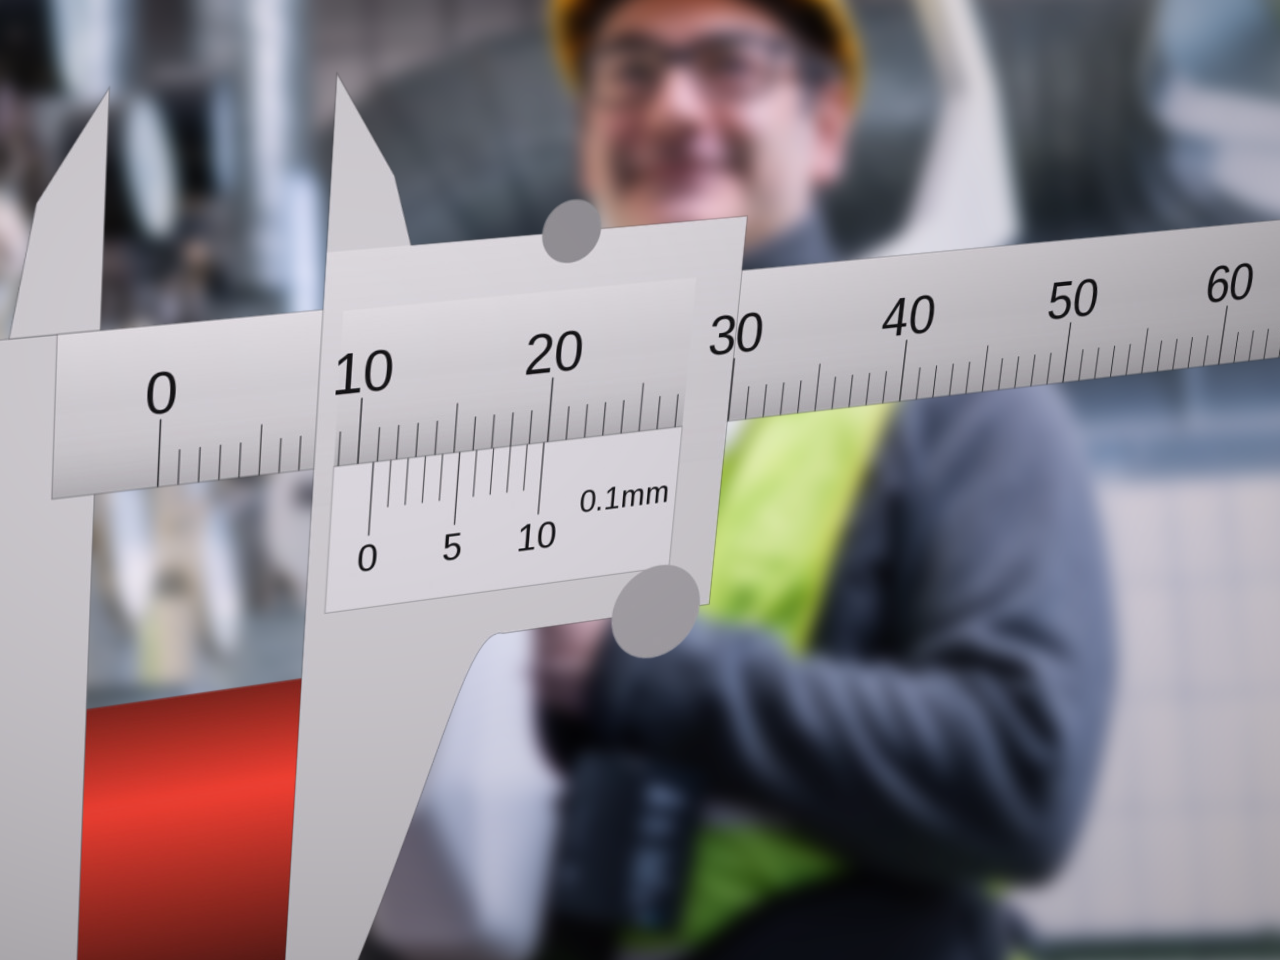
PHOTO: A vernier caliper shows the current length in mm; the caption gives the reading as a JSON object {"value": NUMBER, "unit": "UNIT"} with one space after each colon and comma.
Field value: {"value": 10.8, "unit": "mm"}
